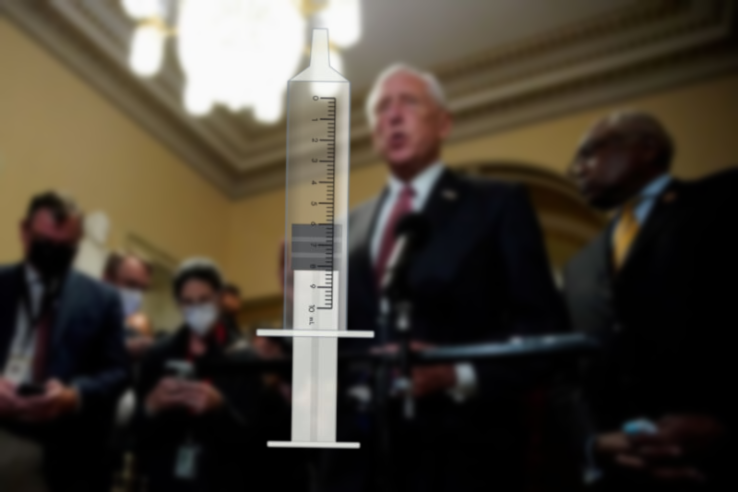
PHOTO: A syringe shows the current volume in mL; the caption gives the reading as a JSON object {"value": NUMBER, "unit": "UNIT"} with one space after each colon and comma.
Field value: {"value": 6, "unit": "mL"}
